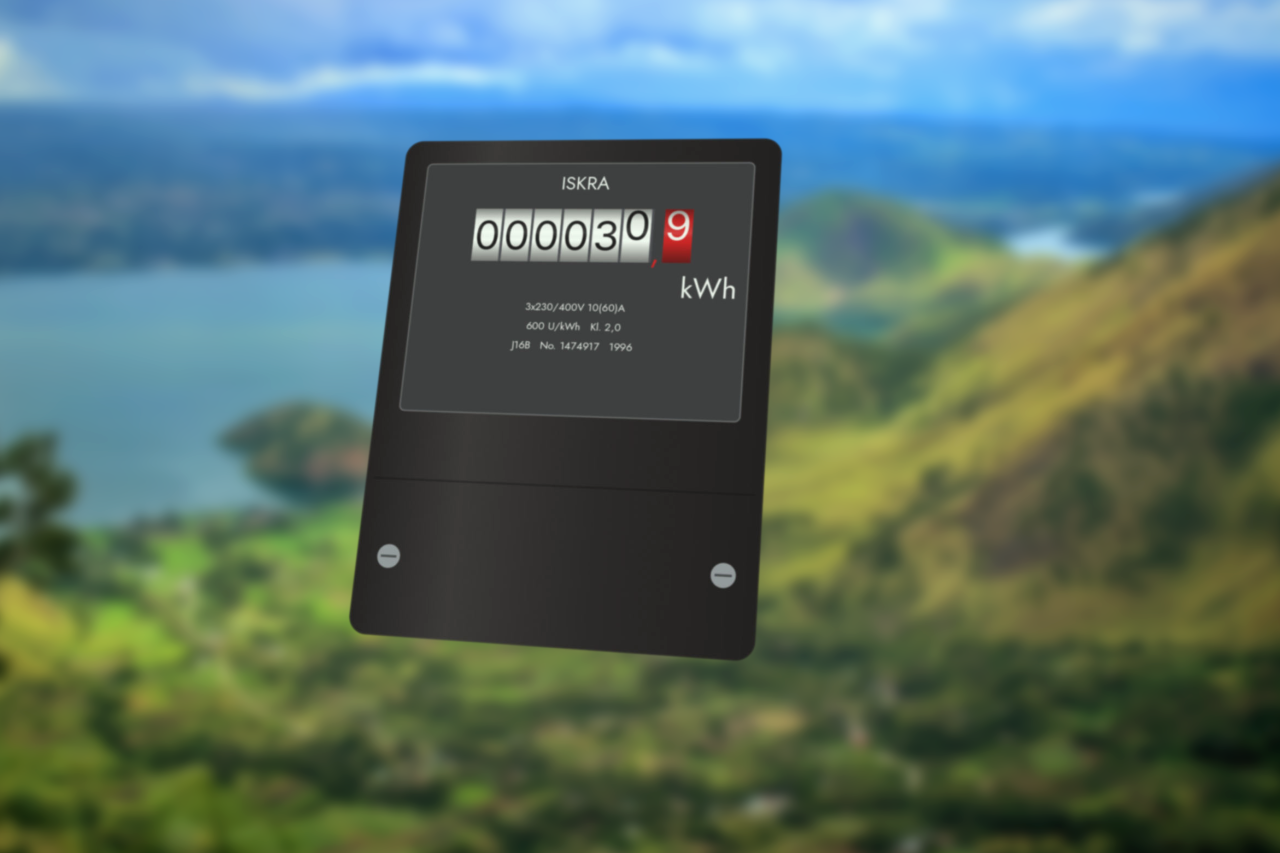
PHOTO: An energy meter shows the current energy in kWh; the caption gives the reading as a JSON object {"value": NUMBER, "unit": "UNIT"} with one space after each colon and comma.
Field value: {"value": 30.9, "unit": "kWh"}
